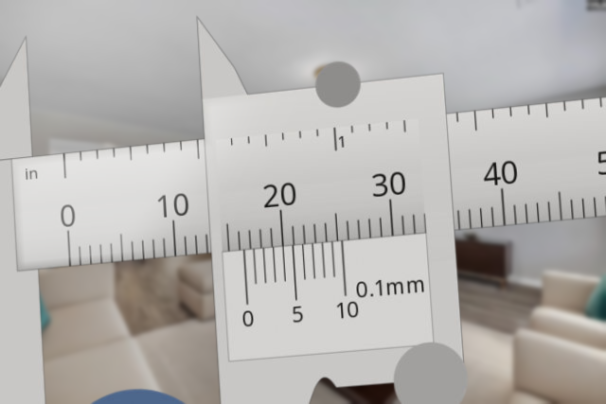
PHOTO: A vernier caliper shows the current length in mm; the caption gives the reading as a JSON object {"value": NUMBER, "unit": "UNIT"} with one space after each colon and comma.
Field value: {"value": 16.4, "unit": "mm"}
